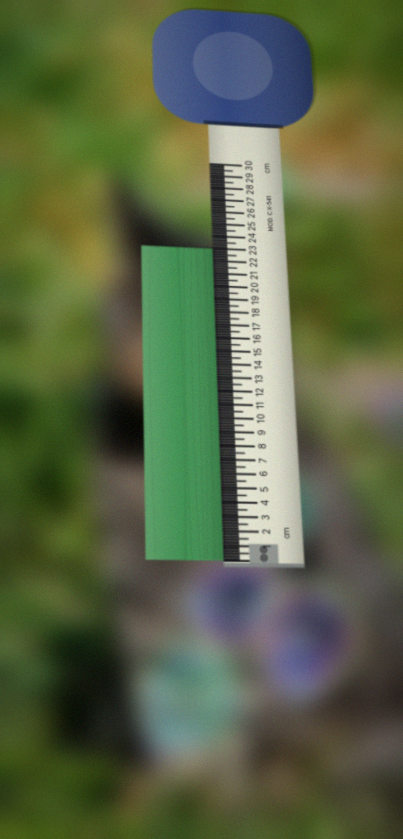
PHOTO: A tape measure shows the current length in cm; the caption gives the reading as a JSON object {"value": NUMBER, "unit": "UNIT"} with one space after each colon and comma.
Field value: {"value": 23, "unit": "cm"}
